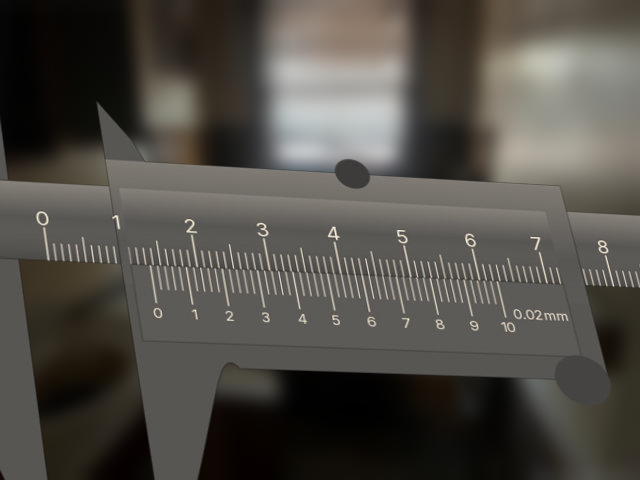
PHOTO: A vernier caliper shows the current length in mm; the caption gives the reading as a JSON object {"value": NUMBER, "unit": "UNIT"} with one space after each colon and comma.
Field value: {"value": 13.6, "unit": "mm"}
